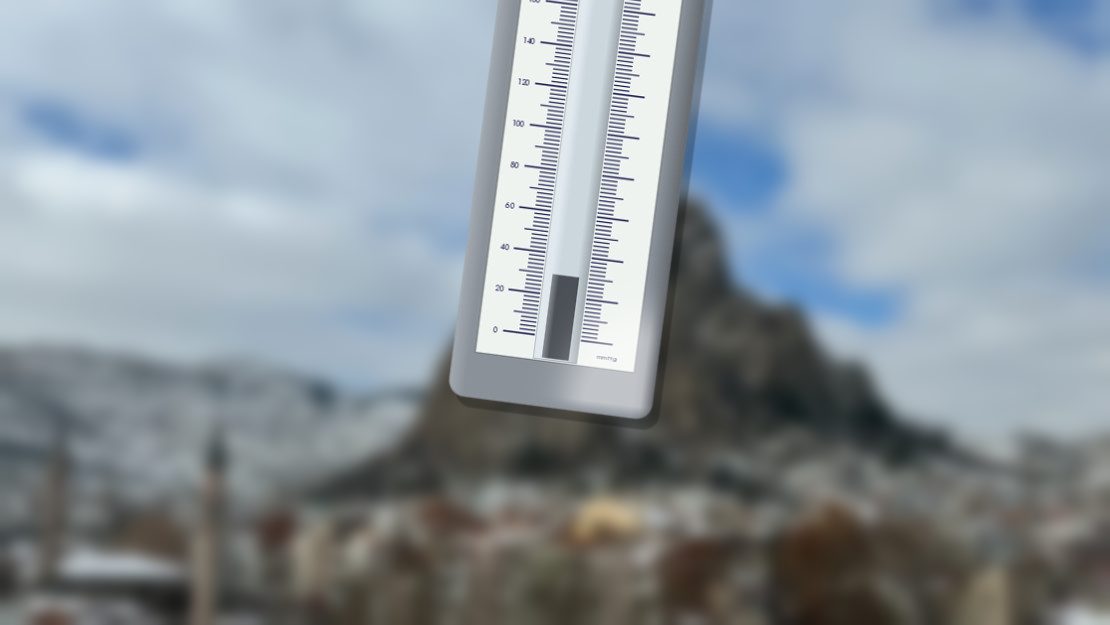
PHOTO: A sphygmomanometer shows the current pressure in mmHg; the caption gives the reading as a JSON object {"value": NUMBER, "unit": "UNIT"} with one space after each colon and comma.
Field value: {"value": 30, "unit": "mmHg"}
